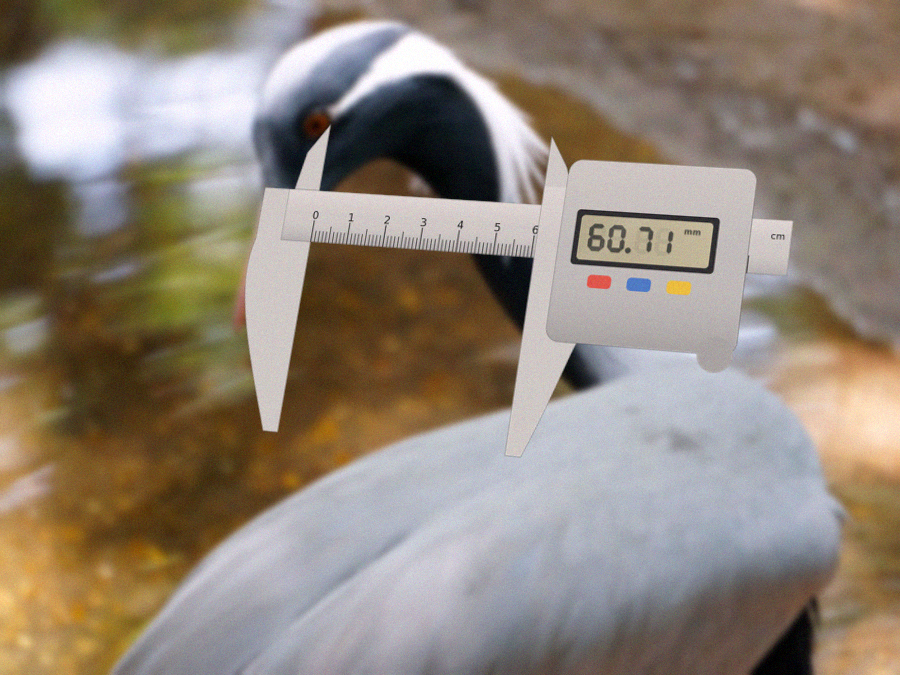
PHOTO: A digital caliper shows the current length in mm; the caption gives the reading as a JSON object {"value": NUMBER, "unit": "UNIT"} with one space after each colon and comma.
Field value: {"value": 60.71, "unit": "mm"}
